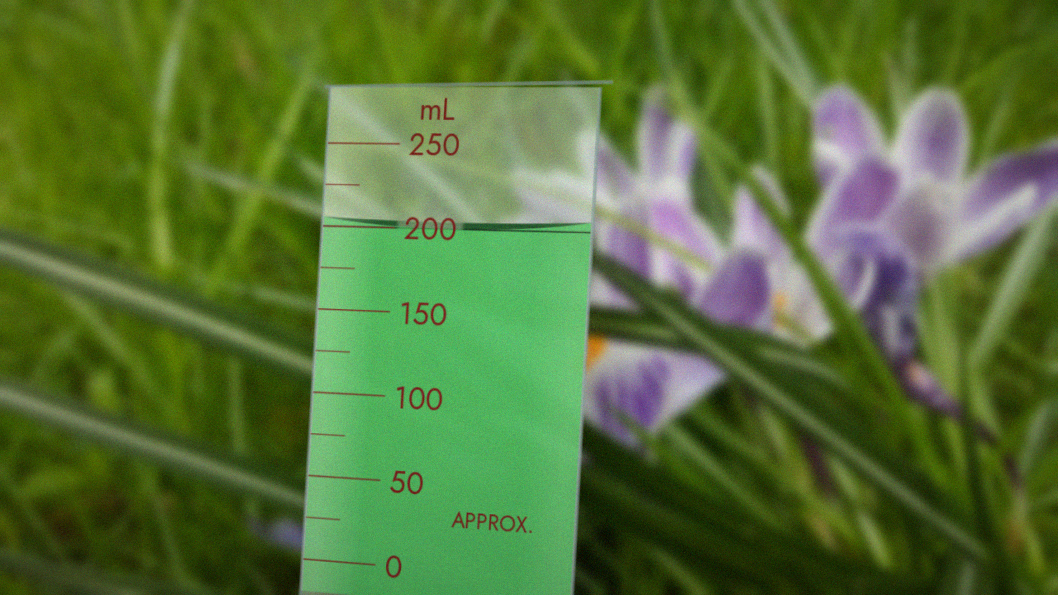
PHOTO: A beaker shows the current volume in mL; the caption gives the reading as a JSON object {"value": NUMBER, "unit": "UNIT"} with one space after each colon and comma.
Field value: {"value": 200, "unit": "mL"}
